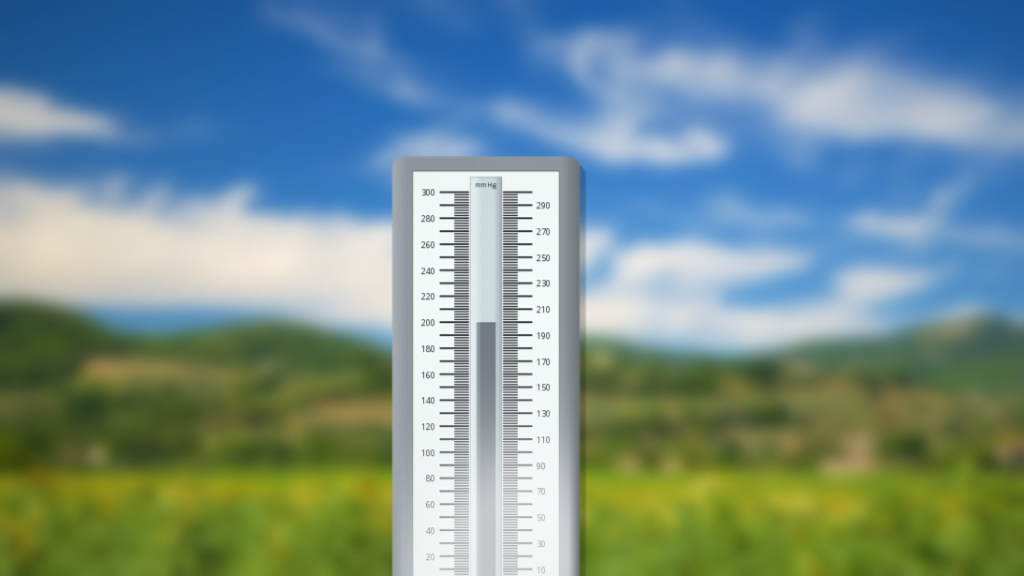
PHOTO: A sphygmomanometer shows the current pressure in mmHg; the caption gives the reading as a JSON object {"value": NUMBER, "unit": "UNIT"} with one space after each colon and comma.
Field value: {"value": 200, "unit": "mmHg"}
